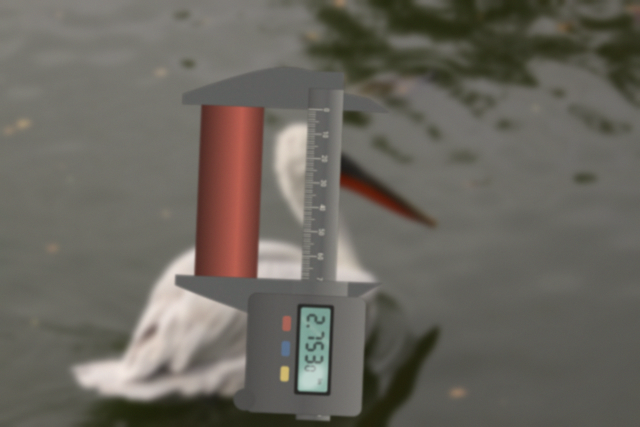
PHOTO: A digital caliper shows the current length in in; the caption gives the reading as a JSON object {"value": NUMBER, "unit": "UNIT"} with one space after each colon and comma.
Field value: {"value": 2.7530, "unit": "in"}
